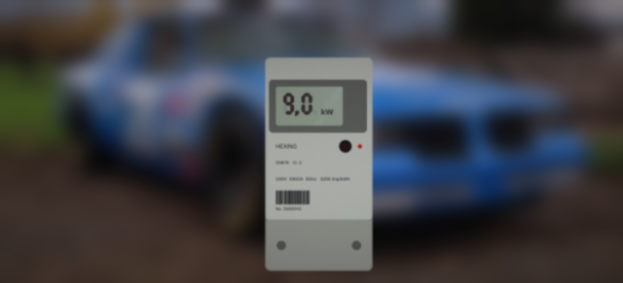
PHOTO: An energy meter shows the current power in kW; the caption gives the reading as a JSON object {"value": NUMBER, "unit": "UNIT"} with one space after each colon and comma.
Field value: {"value": 9.0, "unit": "kW"}
